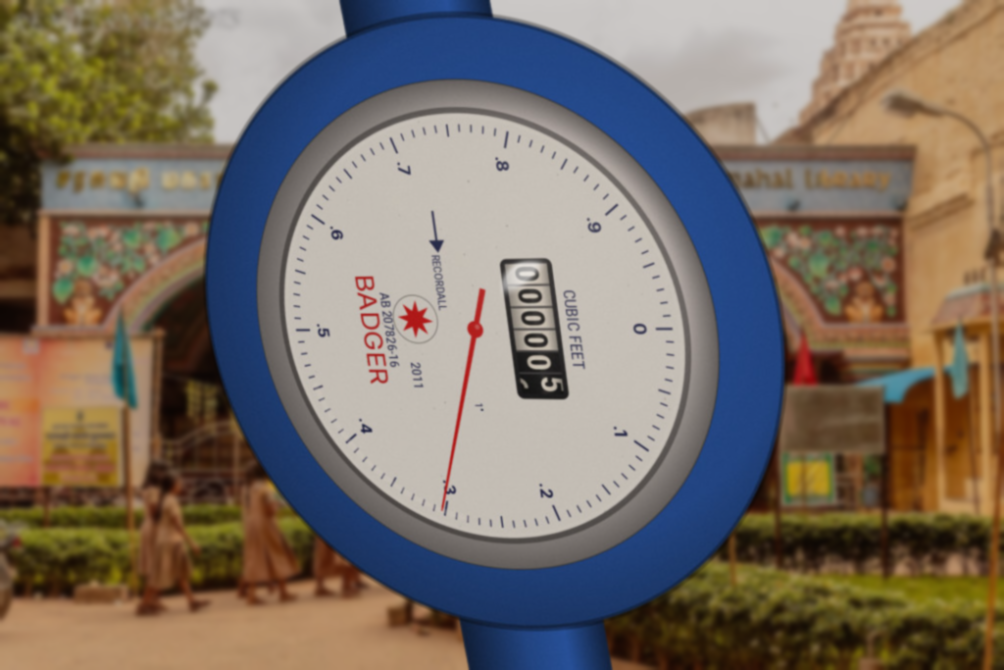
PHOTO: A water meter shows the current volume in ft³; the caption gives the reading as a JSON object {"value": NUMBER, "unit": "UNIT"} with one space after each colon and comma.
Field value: {"value": 5.30, "unit": "ft³"}
